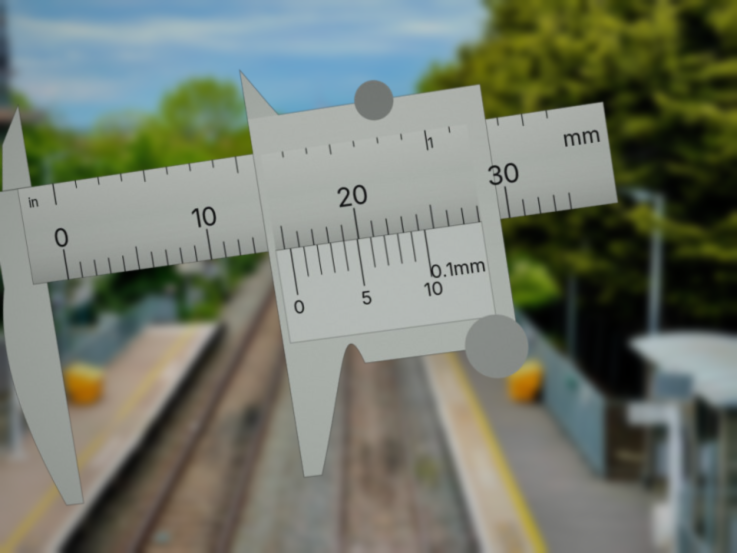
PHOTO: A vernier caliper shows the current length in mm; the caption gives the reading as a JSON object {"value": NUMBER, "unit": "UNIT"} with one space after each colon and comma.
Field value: {"value": 15.4, "unit": "mm"}
